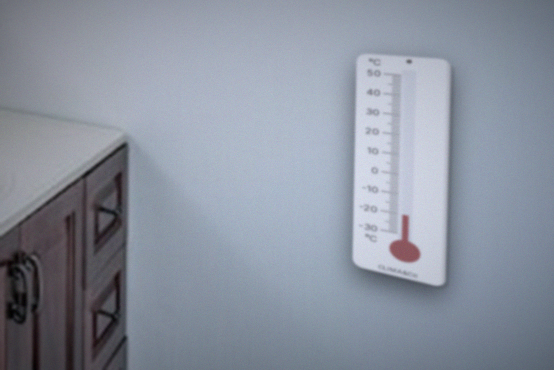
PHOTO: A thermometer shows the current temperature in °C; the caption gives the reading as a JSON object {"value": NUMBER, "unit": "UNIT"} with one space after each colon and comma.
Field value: {"value": -20, "unit": "°C"}
